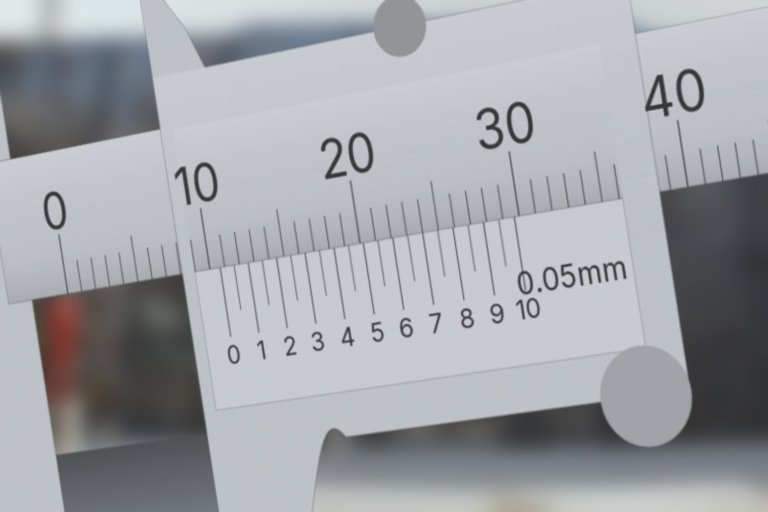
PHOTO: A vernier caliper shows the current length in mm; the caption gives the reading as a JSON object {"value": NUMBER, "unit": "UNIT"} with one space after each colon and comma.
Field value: {"value": 10.7, "unit": "mm"}
